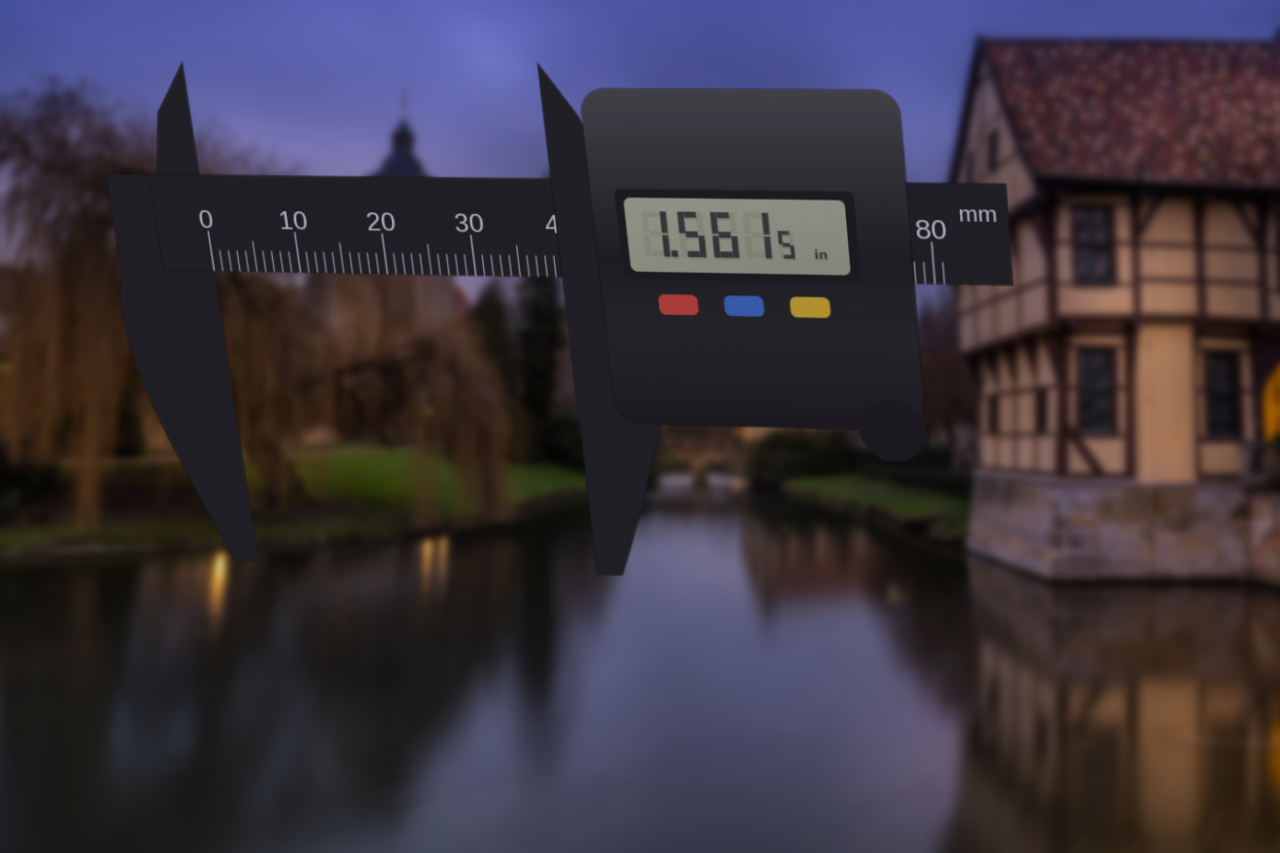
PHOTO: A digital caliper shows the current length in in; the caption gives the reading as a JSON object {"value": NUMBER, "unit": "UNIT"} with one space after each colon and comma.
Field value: {"value": 1.5615, "unit": "in"}
